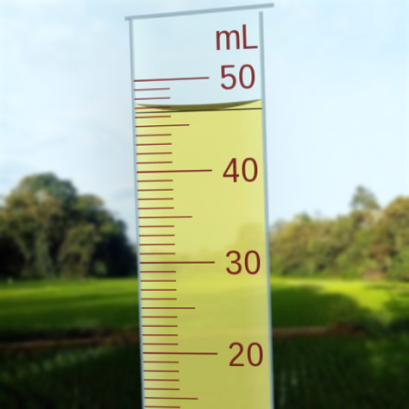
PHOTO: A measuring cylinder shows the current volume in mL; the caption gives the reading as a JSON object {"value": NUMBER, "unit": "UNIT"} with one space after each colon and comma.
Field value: {"value": 46.5, "unit": "mL"}
